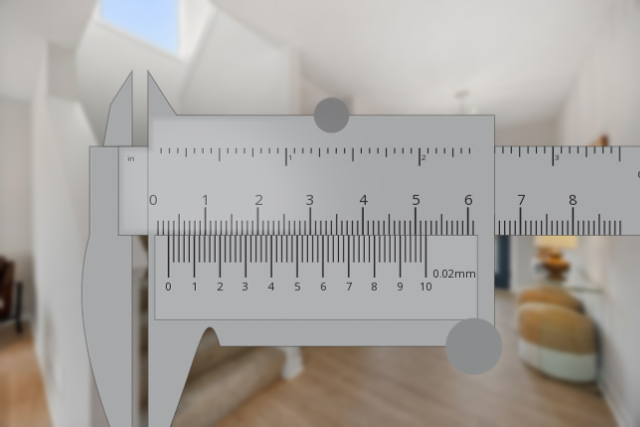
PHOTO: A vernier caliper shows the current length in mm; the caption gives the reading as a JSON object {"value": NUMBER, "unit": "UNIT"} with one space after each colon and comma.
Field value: {"value": 3.0, "unit": "mm"}
